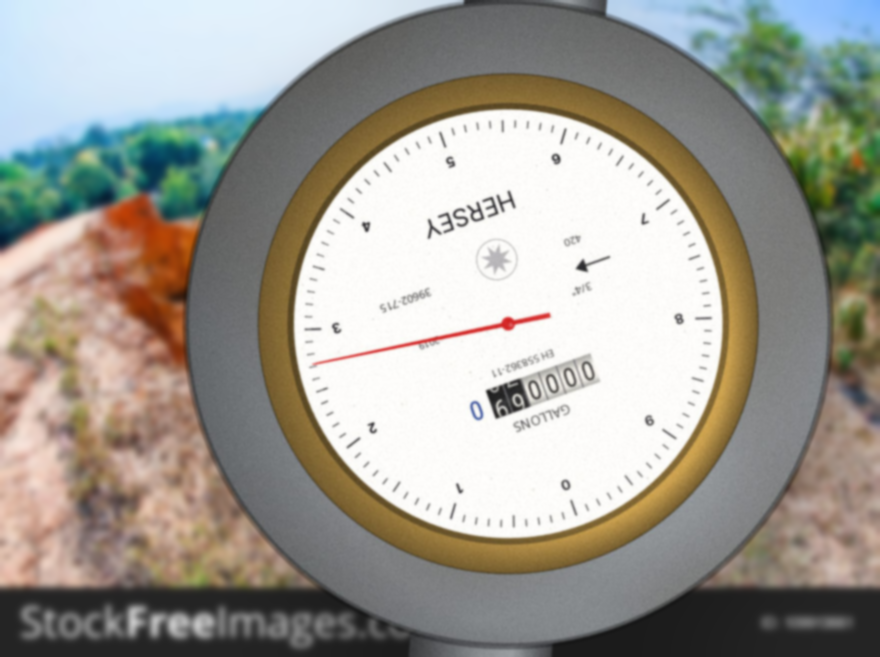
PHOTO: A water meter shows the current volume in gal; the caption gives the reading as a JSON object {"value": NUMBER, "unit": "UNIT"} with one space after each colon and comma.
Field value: {"value": 692.7, "unit": "gal"}
